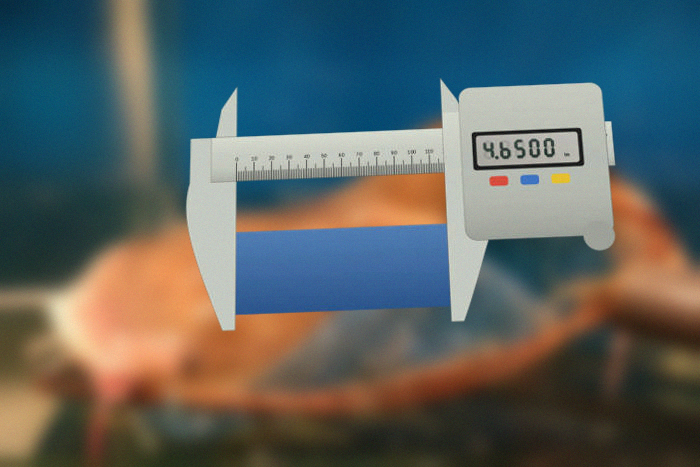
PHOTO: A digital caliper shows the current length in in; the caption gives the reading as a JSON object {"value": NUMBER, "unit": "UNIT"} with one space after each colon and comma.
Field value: {"value": 4.6500, "unit": "in"}
